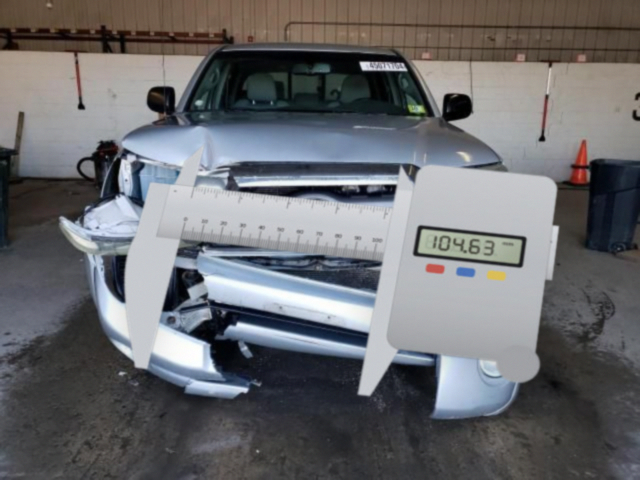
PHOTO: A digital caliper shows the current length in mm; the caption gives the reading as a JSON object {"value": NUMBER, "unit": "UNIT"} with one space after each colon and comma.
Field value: {"value": 104.63, "unit": "mm"}
